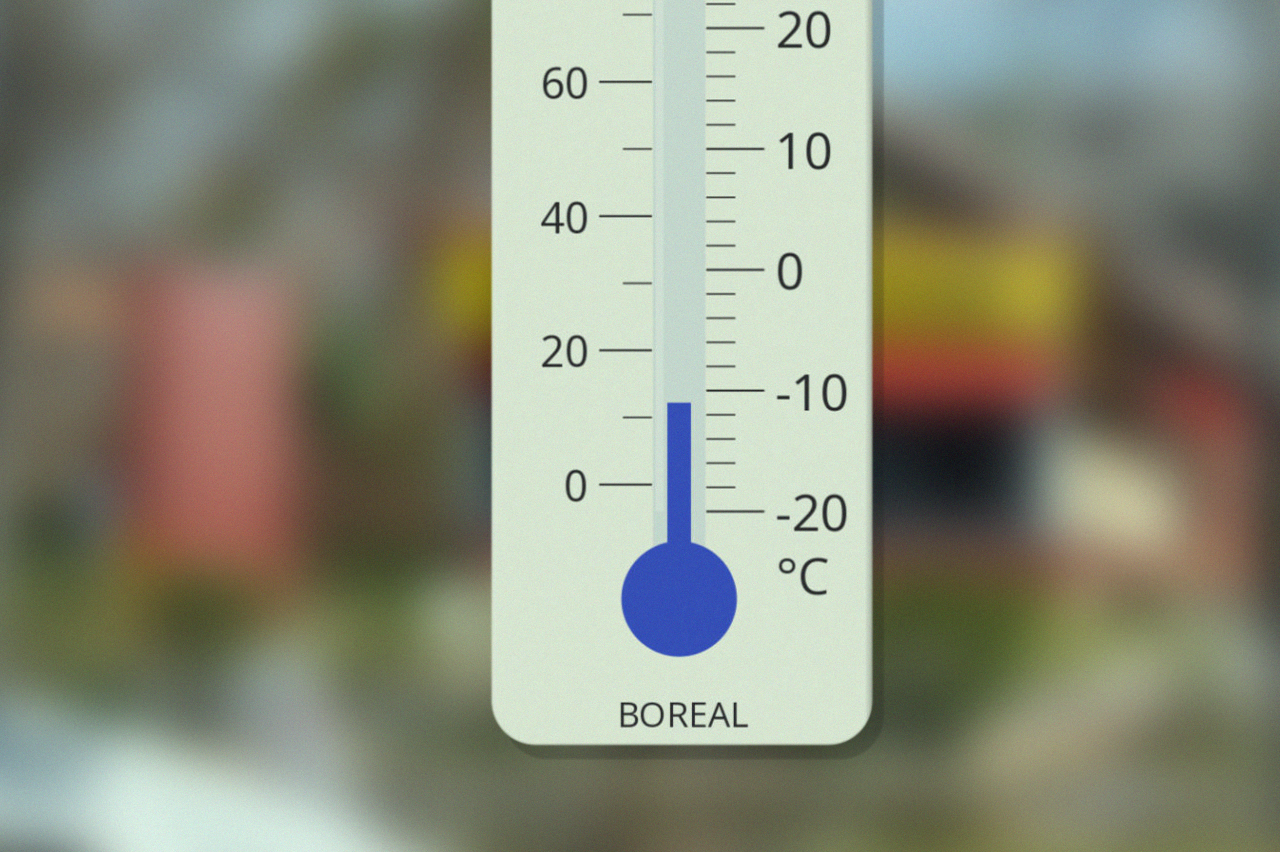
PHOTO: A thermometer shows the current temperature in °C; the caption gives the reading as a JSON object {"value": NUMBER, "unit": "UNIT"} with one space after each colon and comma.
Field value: {"value": -11, "unit": "°C"}
